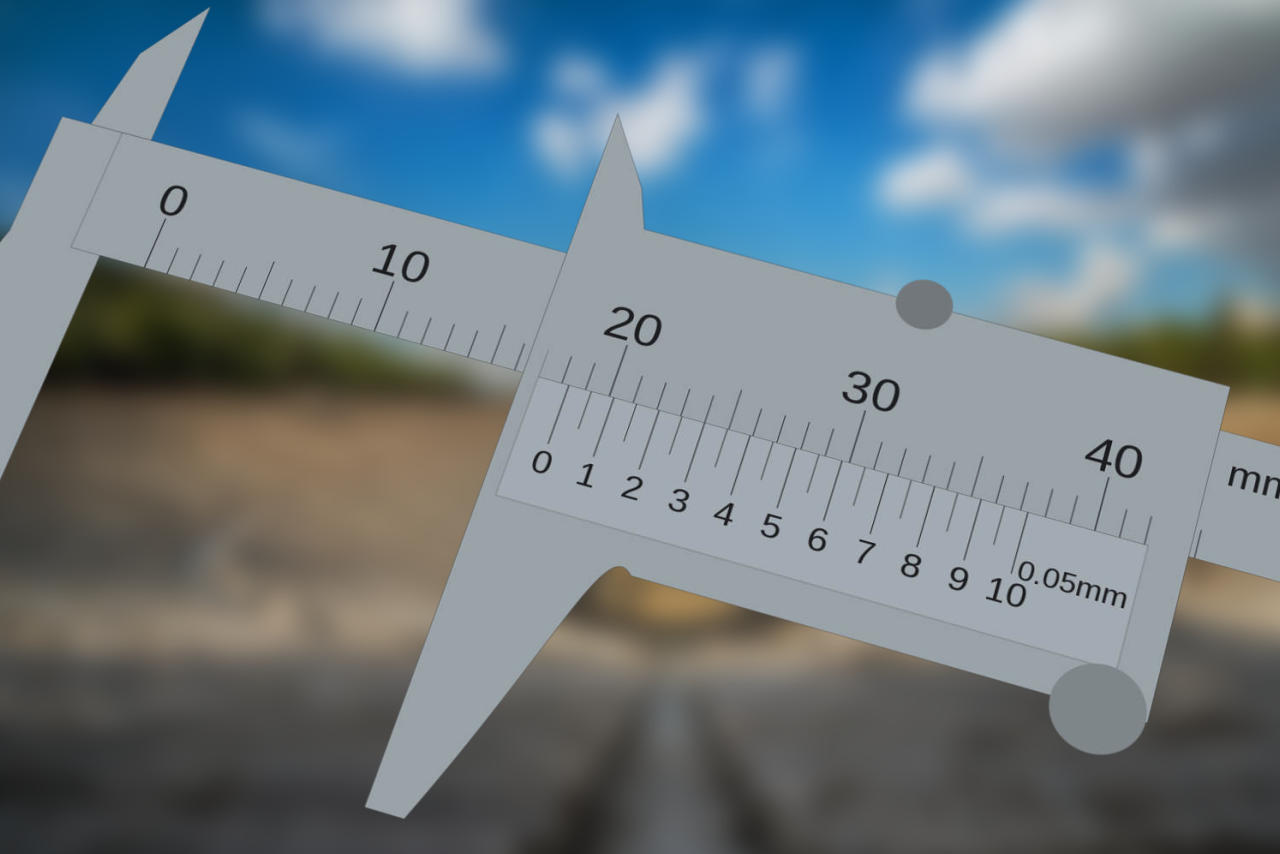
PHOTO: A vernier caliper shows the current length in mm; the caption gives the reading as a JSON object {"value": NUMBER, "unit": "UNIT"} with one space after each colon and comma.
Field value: {"value": 18.30, "unit": "mm"}
